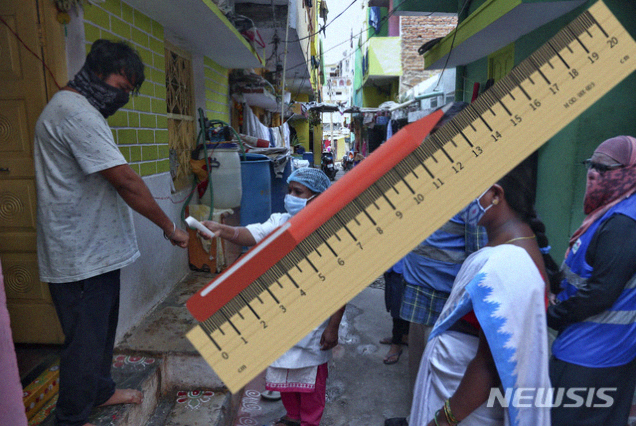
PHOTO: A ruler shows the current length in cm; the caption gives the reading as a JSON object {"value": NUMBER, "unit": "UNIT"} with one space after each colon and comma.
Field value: {"value": 13.5, "unit": "cm"}
